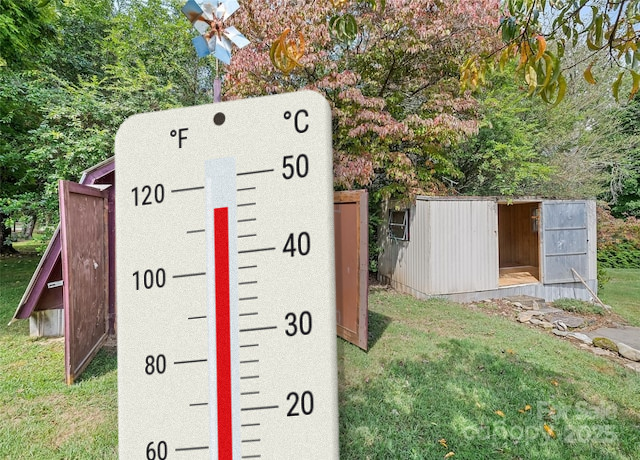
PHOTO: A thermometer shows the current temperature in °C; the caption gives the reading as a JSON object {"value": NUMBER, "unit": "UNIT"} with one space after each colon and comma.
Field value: {"value": 46, "unit": "°C"}
